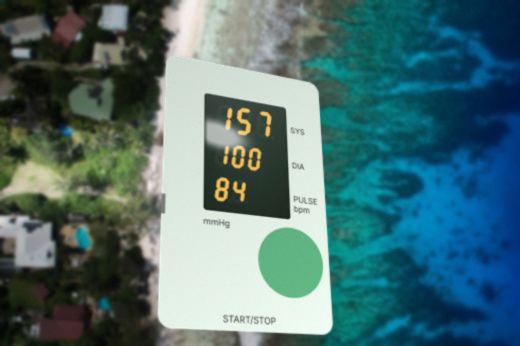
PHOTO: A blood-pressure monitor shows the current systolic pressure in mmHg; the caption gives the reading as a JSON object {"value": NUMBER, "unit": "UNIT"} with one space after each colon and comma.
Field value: {"value": 157, "unit": "mmHg"}
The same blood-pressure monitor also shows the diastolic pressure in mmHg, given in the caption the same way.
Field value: {"value": 100, "unit": "mmHg"}
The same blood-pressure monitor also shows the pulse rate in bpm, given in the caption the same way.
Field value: {"value": 84, "unit": "bpm"}
